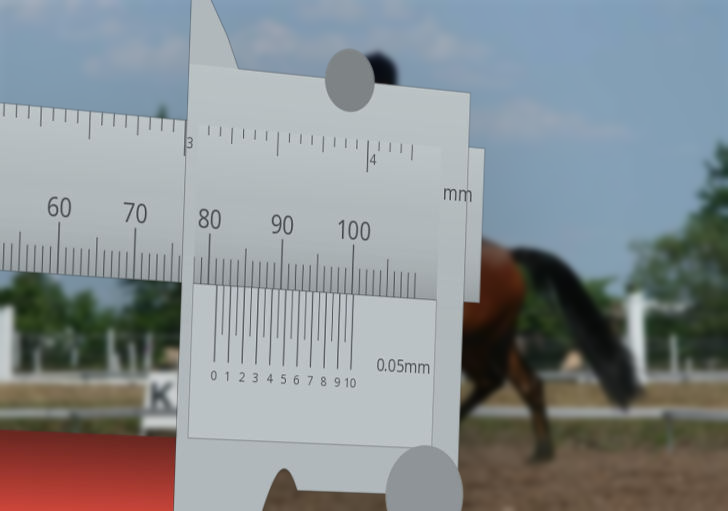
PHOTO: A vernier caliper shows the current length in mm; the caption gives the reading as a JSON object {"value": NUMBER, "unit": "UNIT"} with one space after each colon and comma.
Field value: {"value": 81.2, "unit": "mm"}
